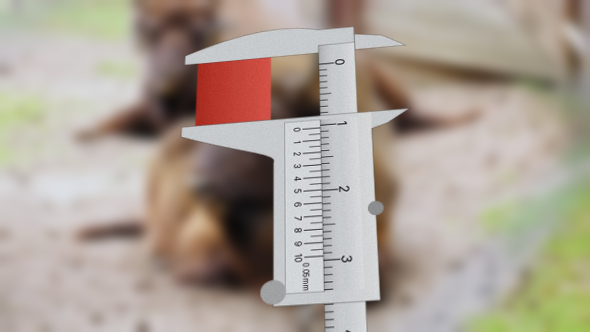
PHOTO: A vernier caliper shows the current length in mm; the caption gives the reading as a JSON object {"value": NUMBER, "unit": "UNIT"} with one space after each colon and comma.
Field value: {"value": 10.4, "unit": "mm"}
